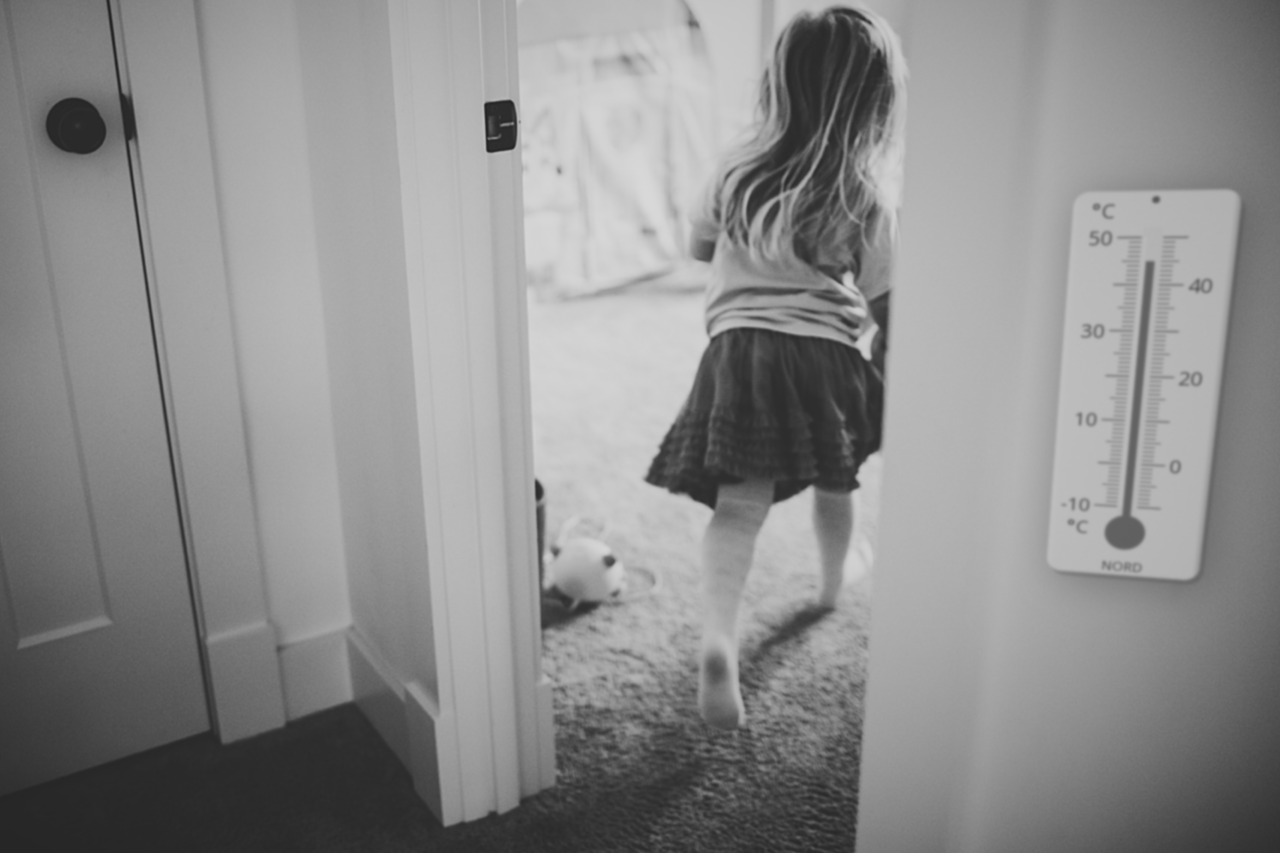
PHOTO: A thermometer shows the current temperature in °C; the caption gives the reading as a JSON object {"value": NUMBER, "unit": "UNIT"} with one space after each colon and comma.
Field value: {"value": 45, "unit": "°C"}
